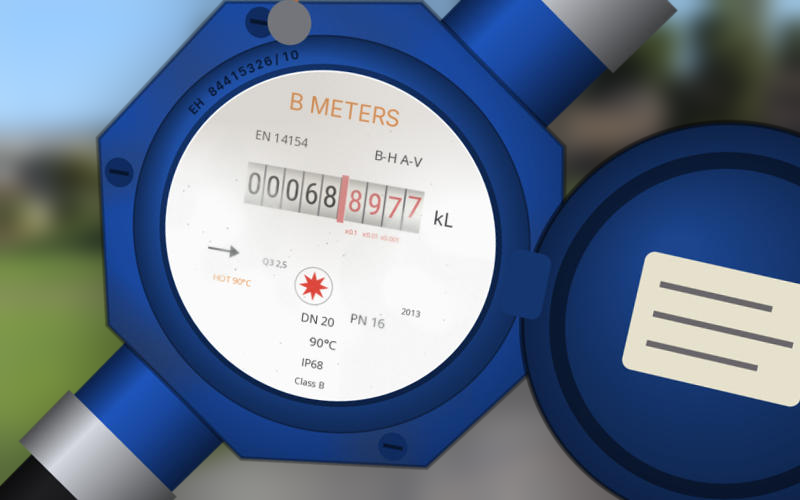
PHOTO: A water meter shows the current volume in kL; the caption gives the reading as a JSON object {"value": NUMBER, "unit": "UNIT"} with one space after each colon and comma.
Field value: {"value": 68.8977, "unit": "kL"}
